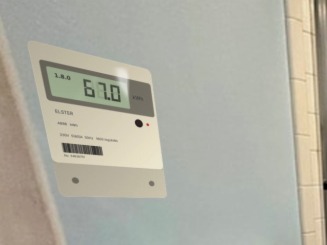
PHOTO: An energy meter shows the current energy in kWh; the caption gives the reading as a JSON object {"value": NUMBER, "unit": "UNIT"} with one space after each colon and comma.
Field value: {"value": 67.0, "unit": "kWh"}
